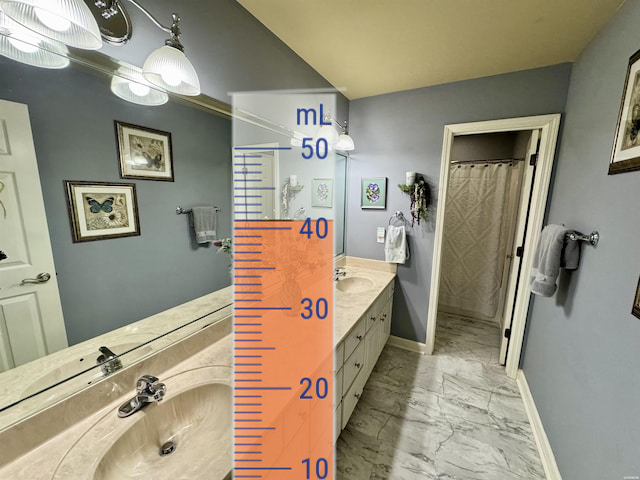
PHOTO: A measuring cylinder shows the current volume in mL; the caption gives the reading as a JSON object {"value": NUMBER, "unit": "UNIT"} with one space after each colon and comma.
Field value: {"value": 41, "unit": "mL"}
